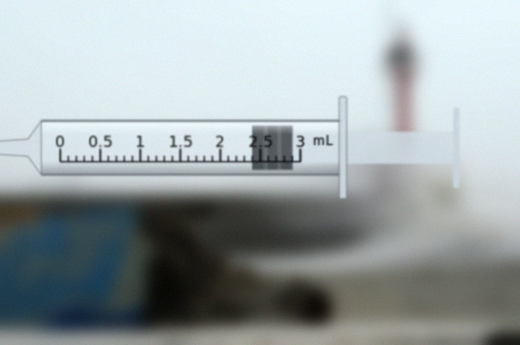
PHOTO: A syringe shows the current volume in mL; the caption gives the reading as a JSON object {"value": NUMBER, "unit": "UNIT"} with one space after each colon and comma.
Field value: {"value": 2.4, "unit": "mL"}
